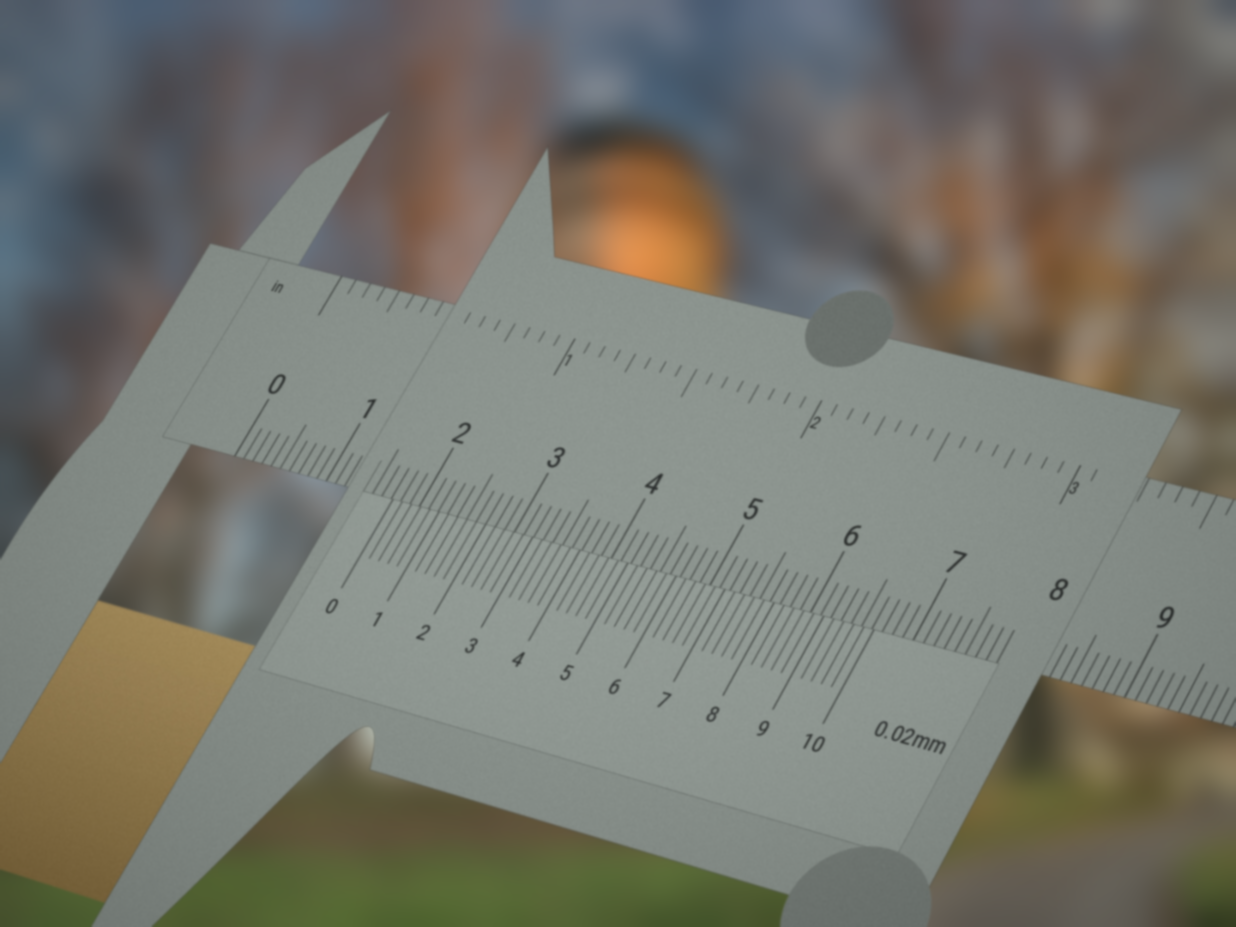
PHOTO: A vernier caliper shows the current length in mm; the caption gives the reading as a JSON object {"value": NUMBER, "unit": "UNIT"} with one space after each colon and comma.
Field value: {"value": 17.2, "unit": "mm"}
